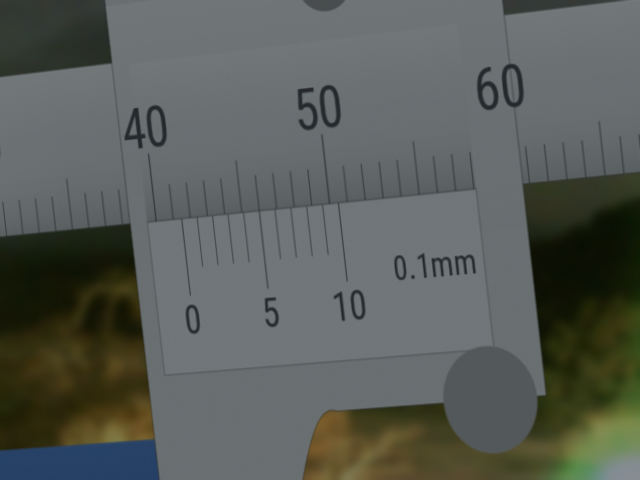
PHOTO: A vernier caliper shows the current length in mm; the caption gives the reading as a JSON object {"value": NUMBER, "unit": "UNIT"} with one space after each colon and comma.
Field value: {"value": 41.5, "unit": "mm"}
